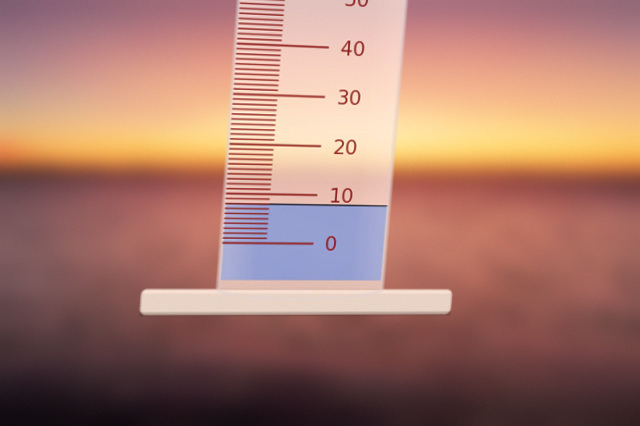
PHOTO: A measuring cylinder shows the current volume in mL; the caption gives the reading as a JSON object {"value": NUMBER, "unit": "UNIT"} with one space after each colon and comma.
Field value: {"value": 8, "unit": "mL"}
